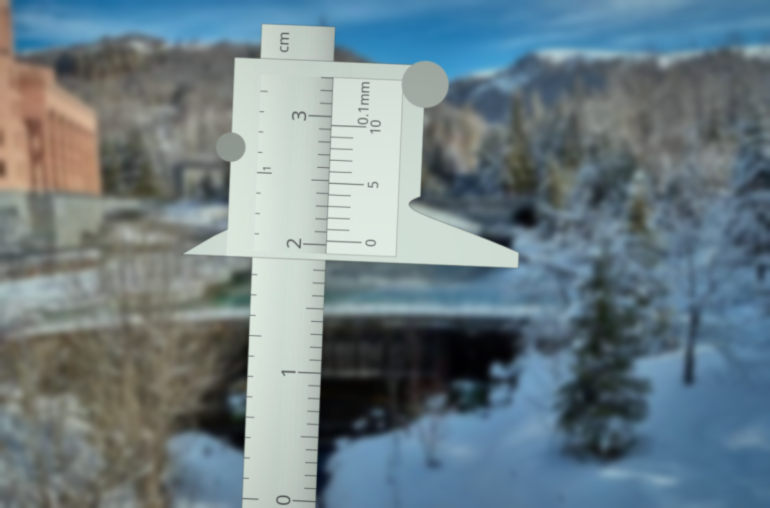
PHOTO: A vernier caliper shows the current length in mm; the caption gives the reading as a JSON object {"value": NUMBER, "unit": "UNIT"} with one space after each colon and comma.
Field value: {"value": 20.3, "unit": "mm"}
